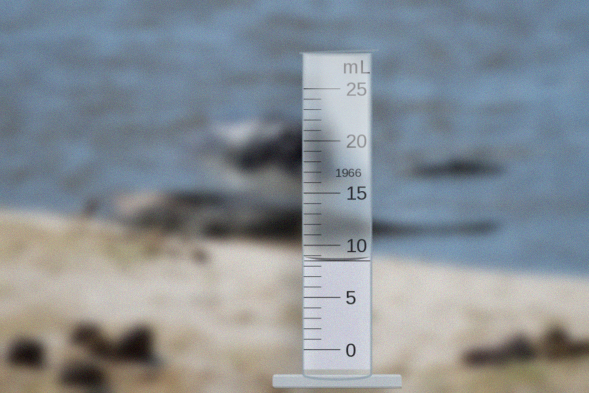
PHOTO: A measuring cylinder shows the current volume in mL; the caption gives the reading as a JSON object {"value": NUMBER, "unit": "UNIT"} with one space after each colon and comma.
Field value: {"value": 8.5, "unit": "mL"}
